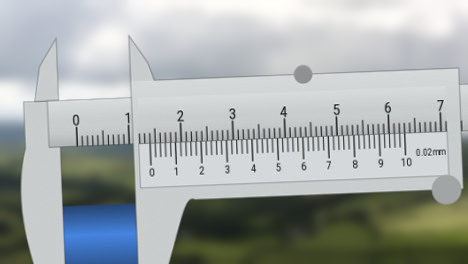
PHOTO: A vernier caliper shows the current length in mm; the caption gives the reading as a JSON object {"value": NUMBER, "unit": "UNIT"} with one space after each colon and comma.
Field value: {"value": 14.0, "unit": "mm"}
